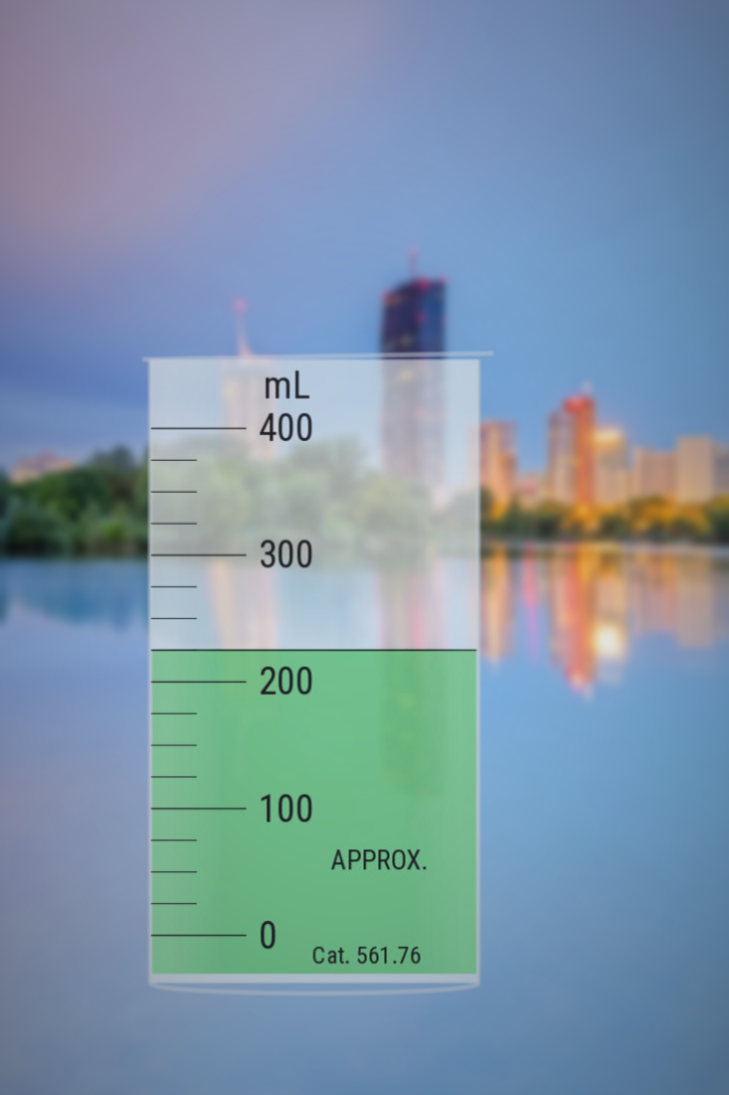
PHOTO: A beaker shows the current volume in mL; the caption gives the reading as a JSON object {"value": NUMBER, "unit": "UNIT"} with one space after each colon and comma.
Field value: {"value": 225, "unit": "mL"}
